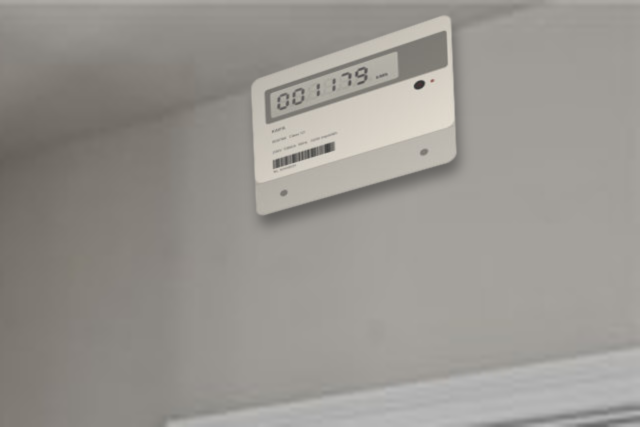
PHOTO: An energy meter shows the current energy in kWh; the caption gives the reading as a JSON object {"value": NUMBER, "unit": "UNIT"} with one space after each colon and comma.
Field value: {"value": 1179, "unit": "kWh"}
